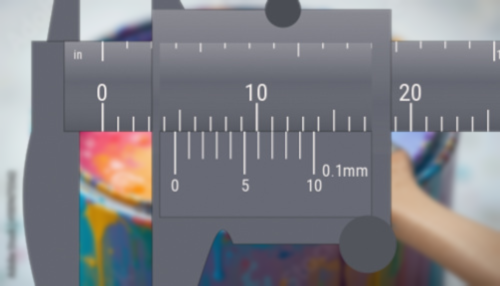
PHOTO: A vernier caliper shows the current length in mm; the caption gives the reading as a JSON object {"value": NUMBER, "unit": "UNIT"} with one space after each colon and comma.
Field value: {"value": 4.7, "unit": "mm"}
